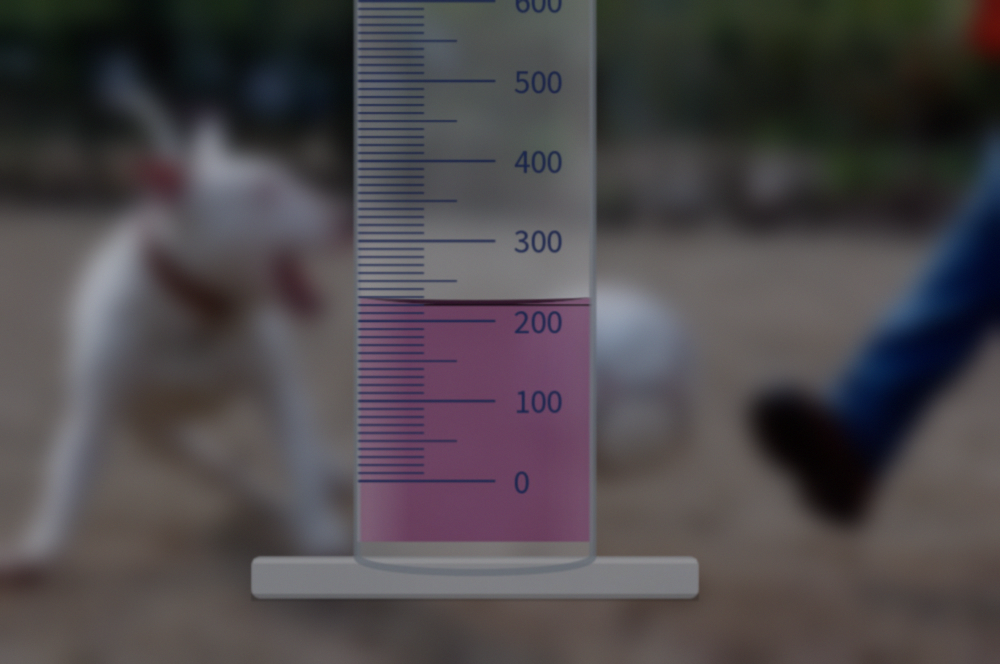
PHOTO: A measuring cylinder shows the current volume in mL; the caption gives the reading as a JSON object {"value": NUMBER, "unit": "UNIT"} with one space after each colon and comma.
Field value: {"value": 220, "unit": "mL"}
